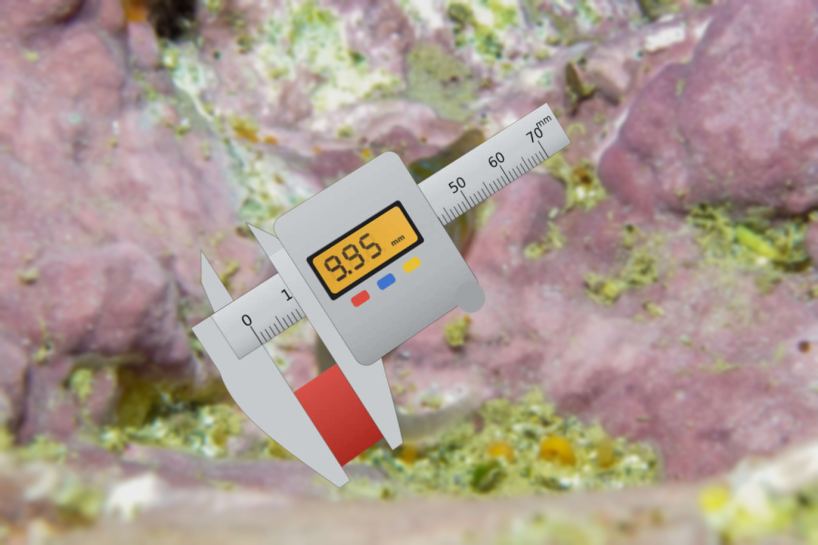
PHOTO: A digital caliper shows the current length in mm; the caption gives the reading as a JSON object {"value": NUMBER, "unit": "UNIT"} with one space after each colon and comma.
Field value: {"value": 9.95, "unit": "mm"}
